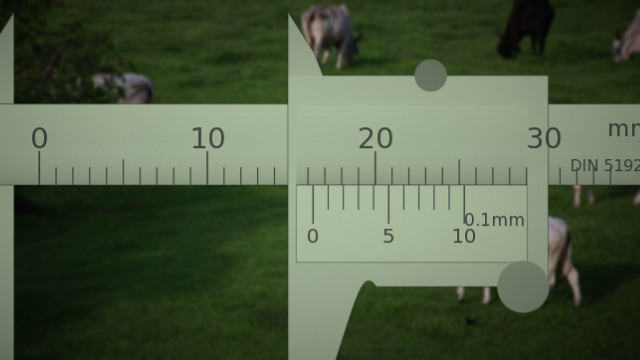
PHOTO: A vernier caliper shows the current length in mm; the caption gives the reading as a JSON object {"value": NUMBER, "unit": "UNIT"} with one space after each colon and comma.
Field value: {"value": 16.3, "unit": "mm"}
